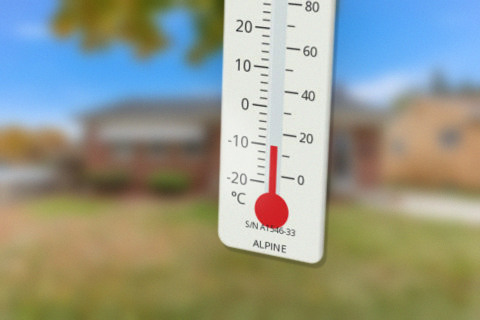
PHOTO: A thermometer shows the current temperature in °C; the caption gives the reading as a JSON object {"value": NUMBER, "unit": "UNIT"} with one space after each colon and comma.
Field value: {"value": -10, "unit": "°C"}
